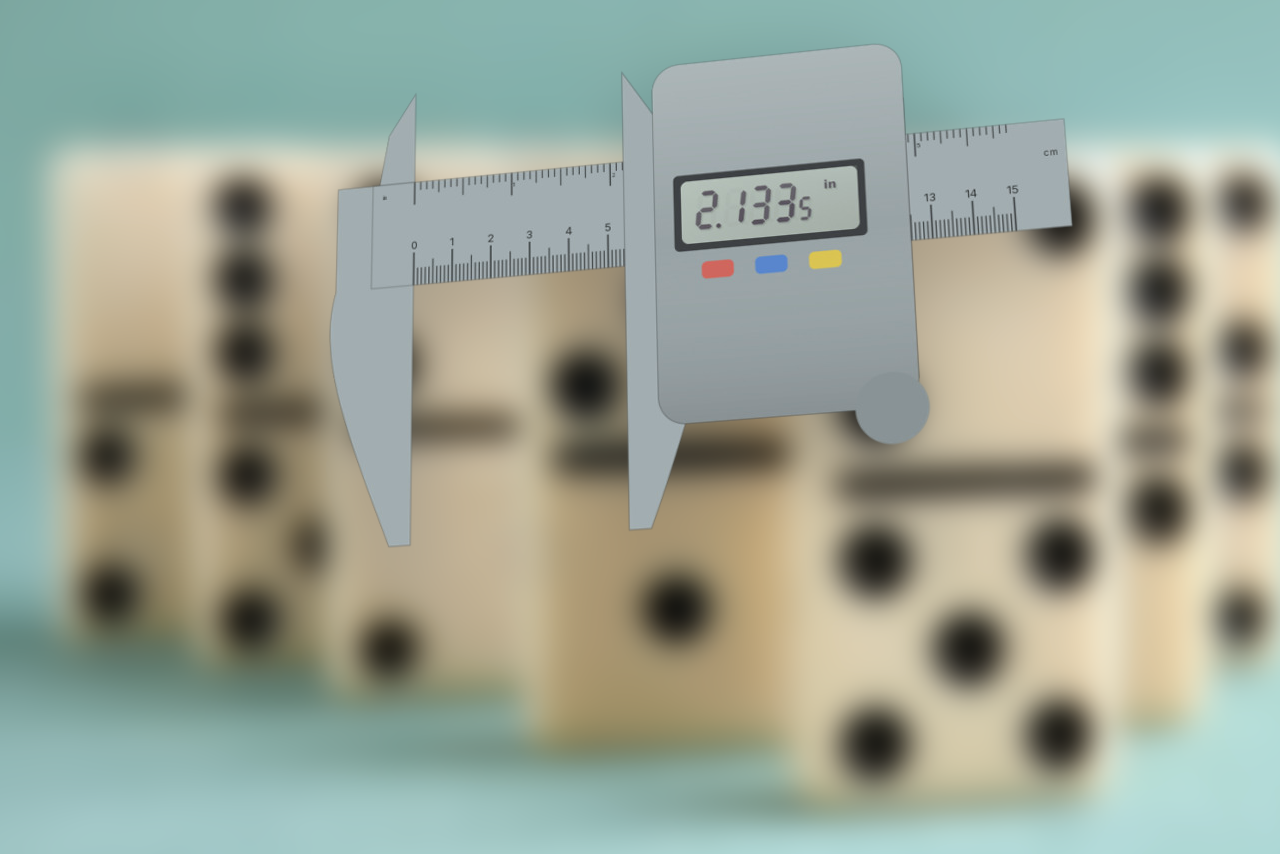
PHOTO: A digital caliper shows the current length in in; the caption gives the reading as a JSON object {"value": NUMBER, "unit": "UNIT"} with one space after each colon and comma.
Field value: {"value": 2.1335, "unit": "in"}
